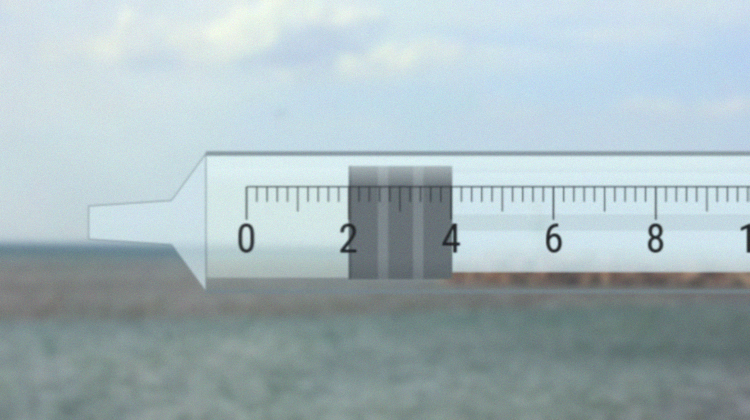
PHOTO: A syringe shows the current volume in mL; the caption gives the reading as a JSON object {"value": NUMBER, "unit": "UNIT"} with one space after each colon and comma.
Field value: {"value": 2, "unit": "mL"}
